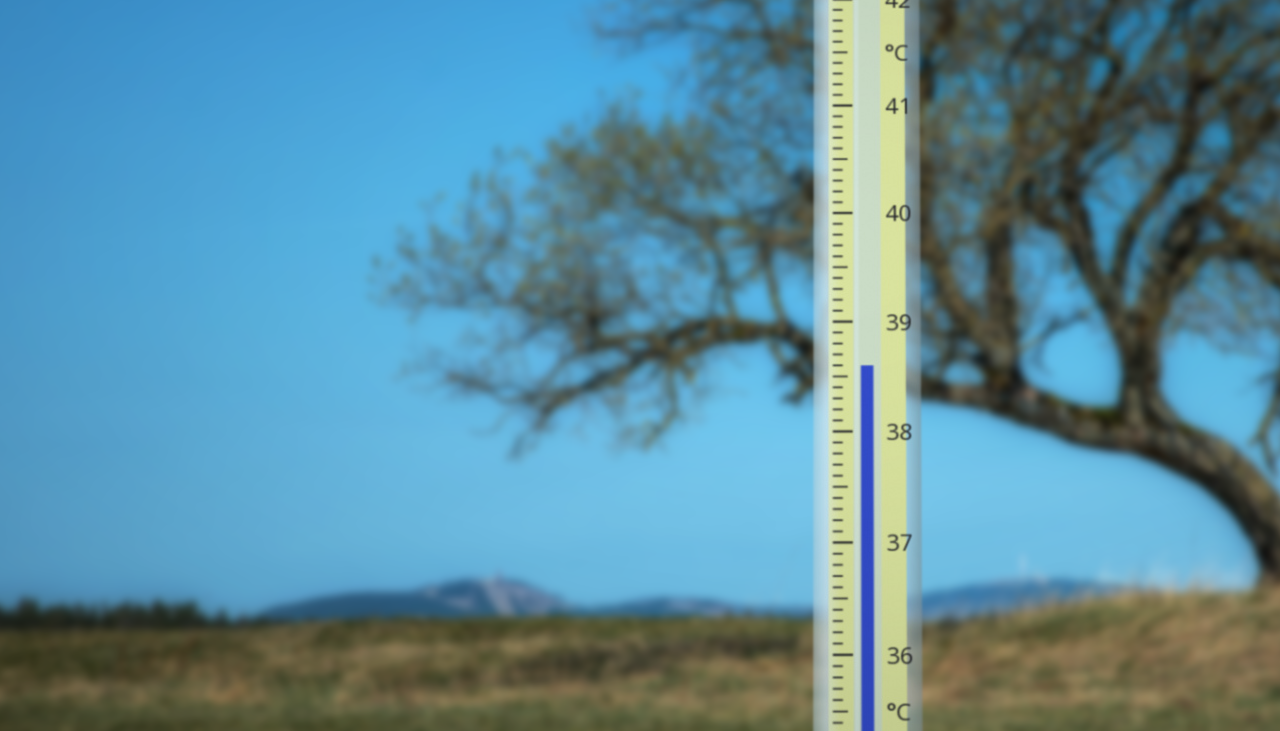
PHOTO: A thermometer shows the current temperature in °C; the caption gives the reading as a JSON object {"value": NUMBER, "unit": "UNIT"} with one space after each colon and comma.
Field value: {"value": 38.6, "unit": "°C"}
